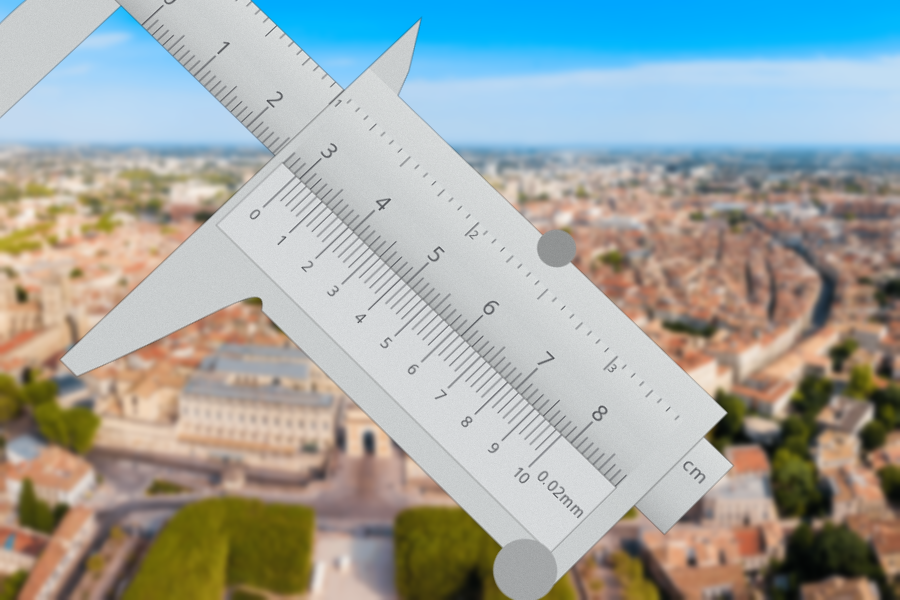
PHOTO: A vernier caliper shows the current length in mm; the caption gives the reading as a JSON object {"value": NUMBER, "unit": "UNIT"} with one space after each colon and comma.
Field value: {"value": 29.4, "unit": "mm"}
